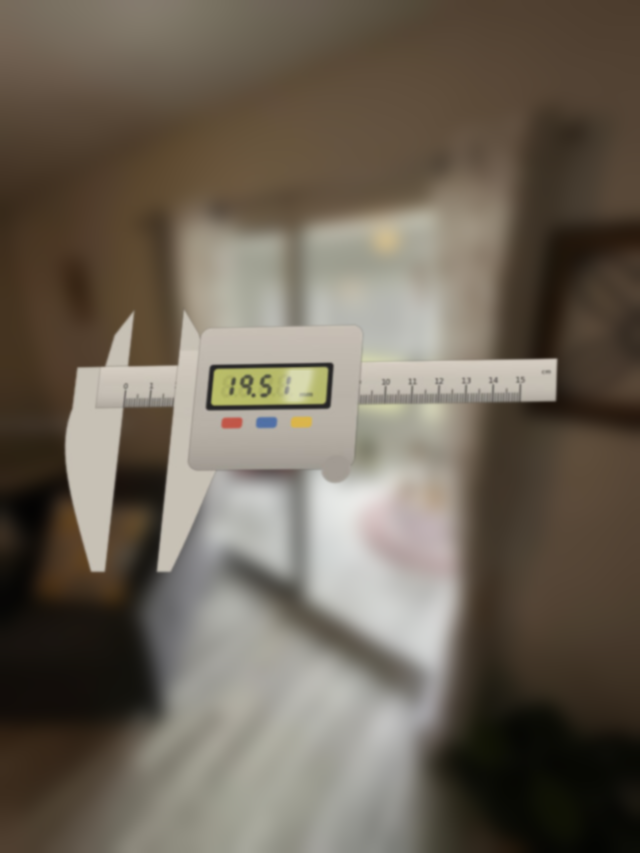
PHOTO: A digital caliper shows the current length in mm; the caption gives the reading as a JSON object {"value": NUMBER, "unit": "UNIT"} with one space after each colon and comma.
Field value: {"value": 19.51, "unit": "mm"}
